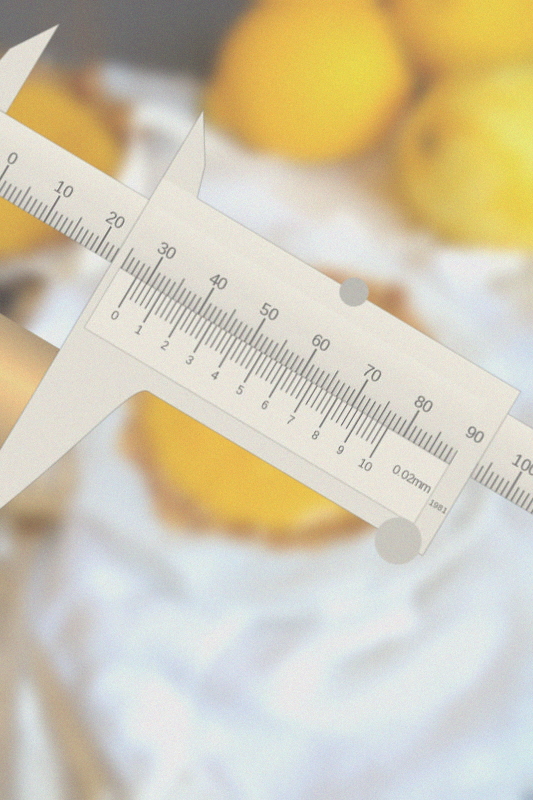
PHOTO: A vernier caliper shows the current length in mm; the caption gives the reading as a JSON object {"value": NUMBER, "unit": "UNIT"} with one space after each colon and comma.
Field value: {"value": 28.0, "unit": "mm"}
